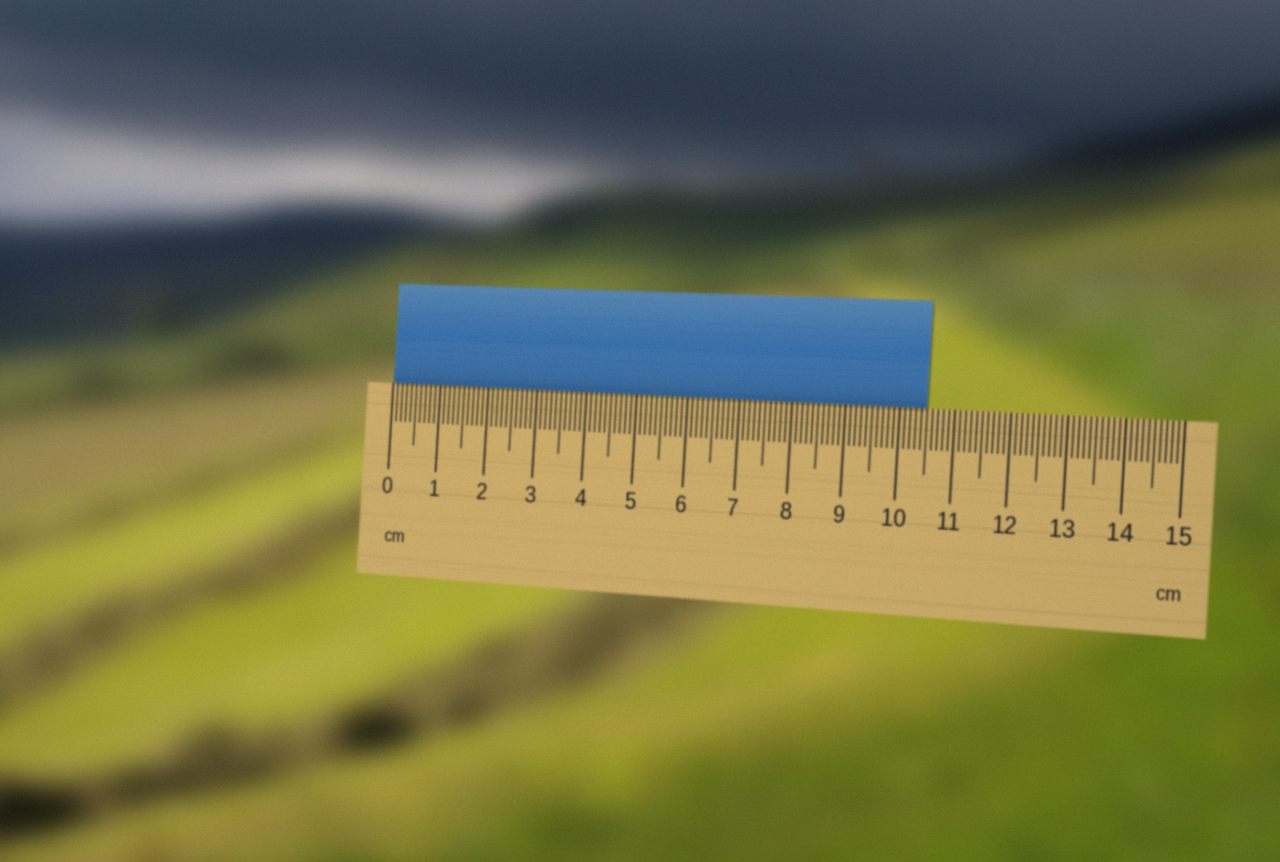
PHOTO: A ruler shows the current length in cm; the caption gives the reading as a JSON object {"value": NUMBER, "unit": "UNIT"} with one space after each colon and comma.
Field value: {"value": 10.5, "unit": "cm"}
